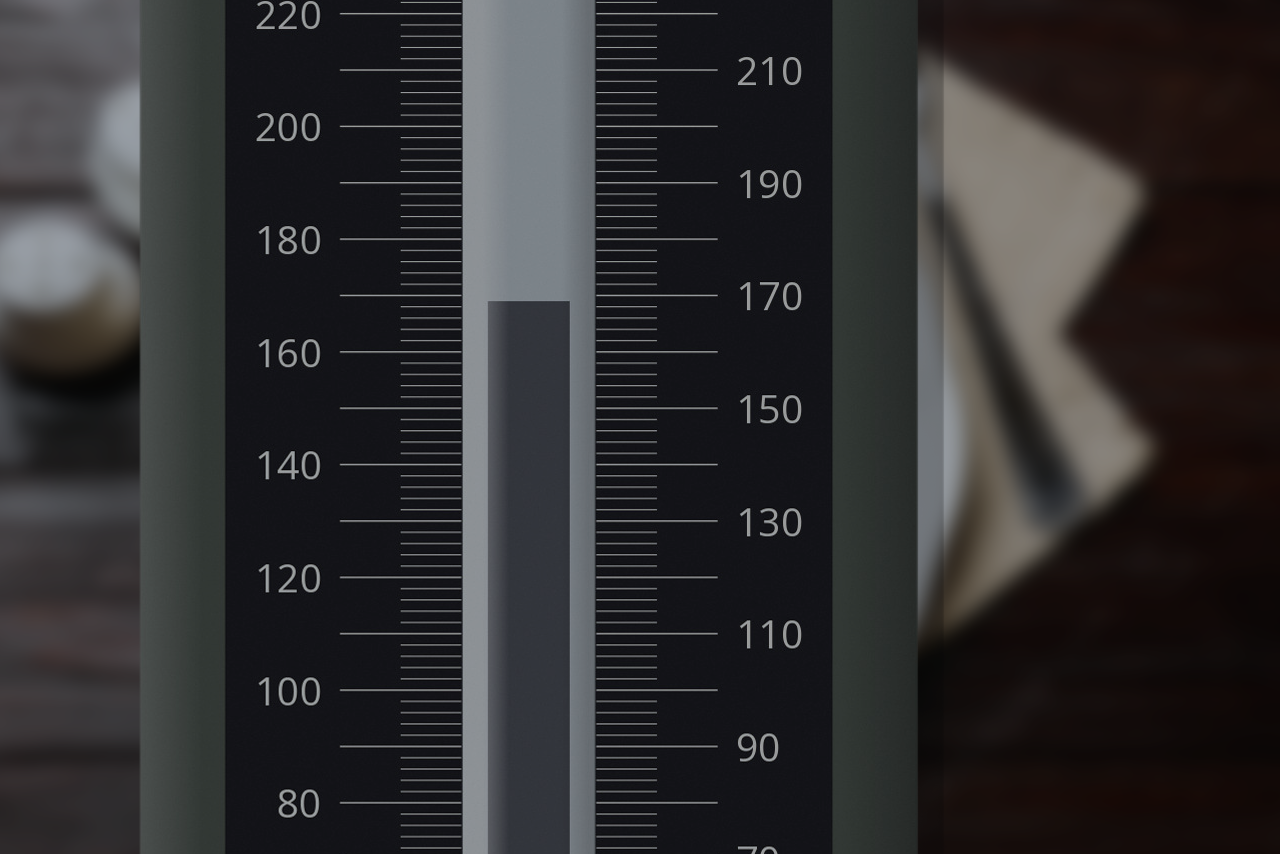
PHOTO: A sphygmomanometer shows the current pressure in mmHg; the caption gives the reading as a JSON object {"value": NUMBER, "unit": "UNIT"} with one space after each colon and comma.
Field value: {"value": 169, "unit": "mmHg"}
